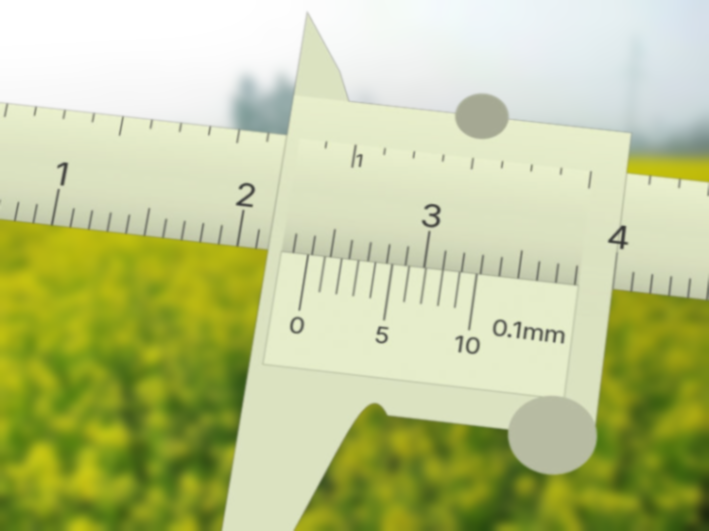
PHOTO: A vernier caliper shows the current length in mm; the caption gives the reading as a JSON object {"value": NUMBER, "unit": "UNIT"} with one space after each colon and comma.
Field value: {"value": 23.8, "unit": "mm"}
